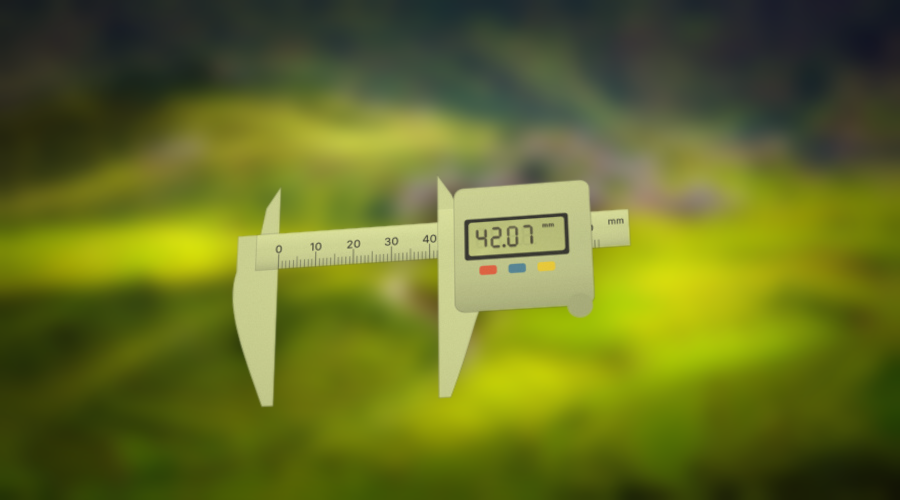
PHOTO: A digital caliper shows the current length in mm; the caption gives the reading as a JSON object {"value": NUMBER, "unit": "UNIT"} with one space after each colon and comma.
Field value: {"value": 42.07, "unit": "mm"}
